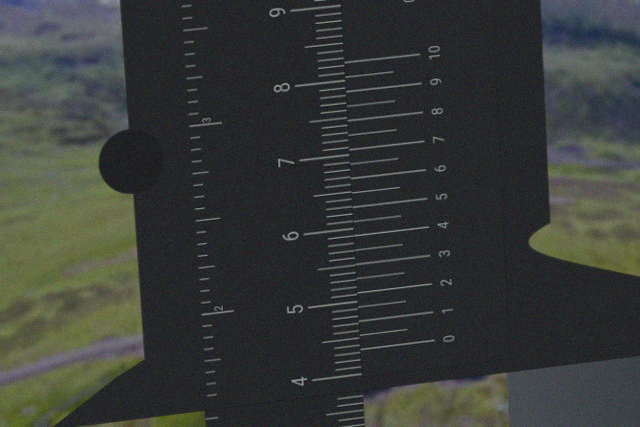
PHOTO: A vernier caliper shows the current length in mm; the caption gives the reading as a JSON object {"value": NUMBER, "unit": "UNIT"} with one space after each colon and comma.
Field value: {"value": 43.4, "unit": "mm"}
